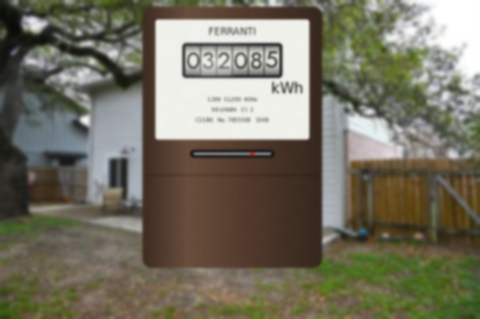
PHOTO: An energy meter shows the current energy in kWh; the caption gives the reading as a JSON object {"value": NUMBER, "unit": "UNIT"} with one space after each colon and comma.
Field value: {"value": 32085, "unit": "kWh"}
